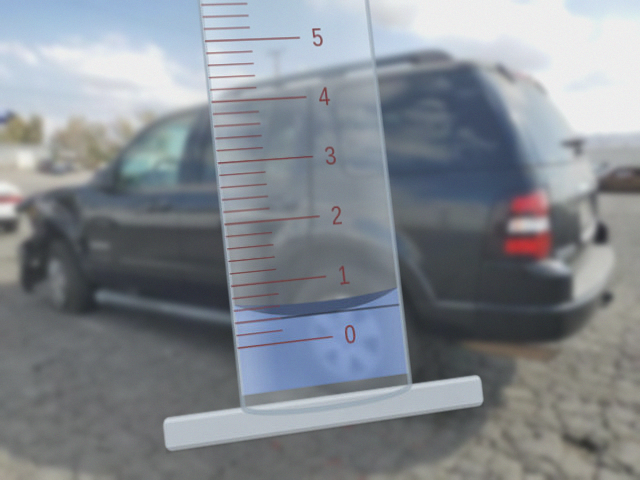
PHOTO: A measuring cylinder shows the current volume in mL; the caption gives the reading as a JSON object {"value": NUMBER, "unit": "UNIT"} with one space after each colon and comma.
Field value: {"value": 0.4, "unit": "mL"}
